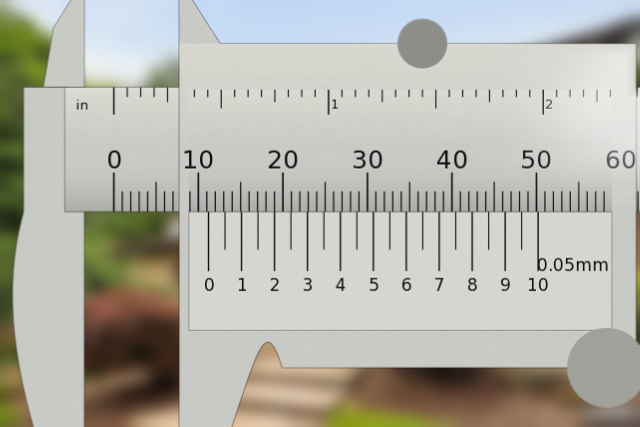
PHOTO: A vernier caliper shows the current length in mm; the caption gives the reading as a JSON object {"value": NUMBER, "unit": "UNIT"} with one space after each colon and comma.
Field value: {"value": 11.2, "unit": "mm"}
